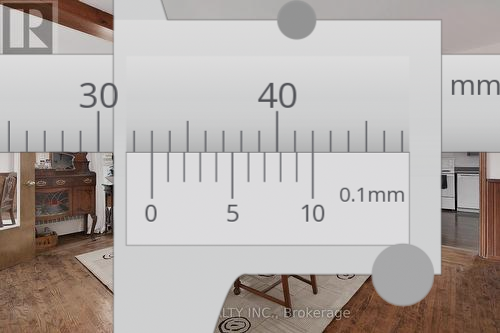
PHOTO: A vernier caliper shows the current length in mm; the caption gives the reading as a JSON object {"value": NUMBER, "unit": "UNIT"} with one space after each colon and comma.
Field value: {"value": 33.0, "unit": "mm"}
